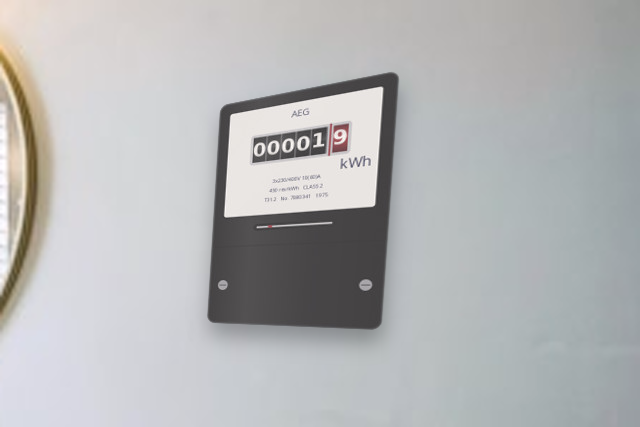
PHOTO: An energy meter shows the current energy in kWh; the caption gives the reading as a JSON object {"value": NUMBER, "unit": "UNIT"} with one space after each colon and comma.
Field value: {"value": 1.9, "unit": "kWh"}
